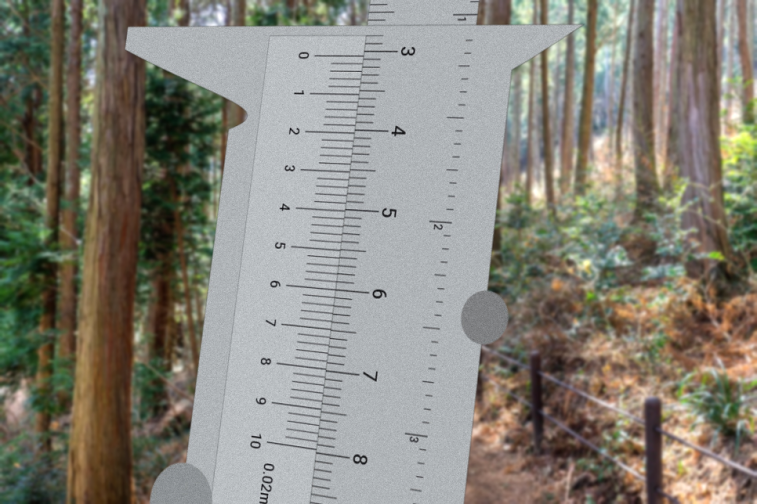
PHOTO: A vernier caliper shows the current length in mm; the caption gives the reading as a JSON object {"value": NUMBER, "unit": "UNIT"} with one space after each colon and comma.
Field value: {"value": 30.6, "unit": "mm"}
